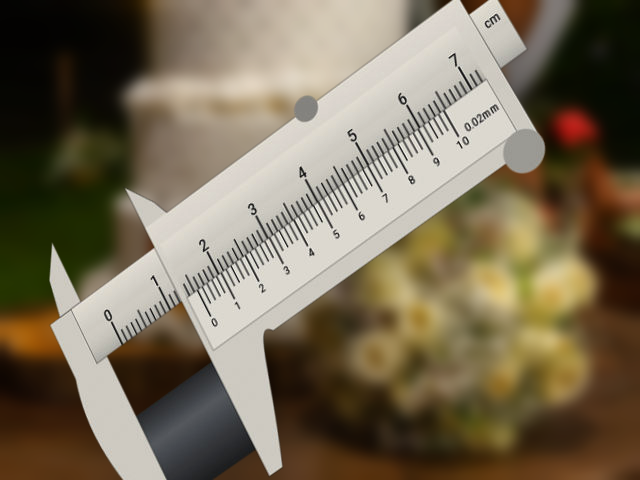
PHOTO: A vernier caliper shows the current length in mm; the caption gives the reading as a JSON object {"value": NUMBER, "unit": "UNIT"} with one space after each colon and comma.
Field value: {"value": 15.6, "unit": "mm"}
